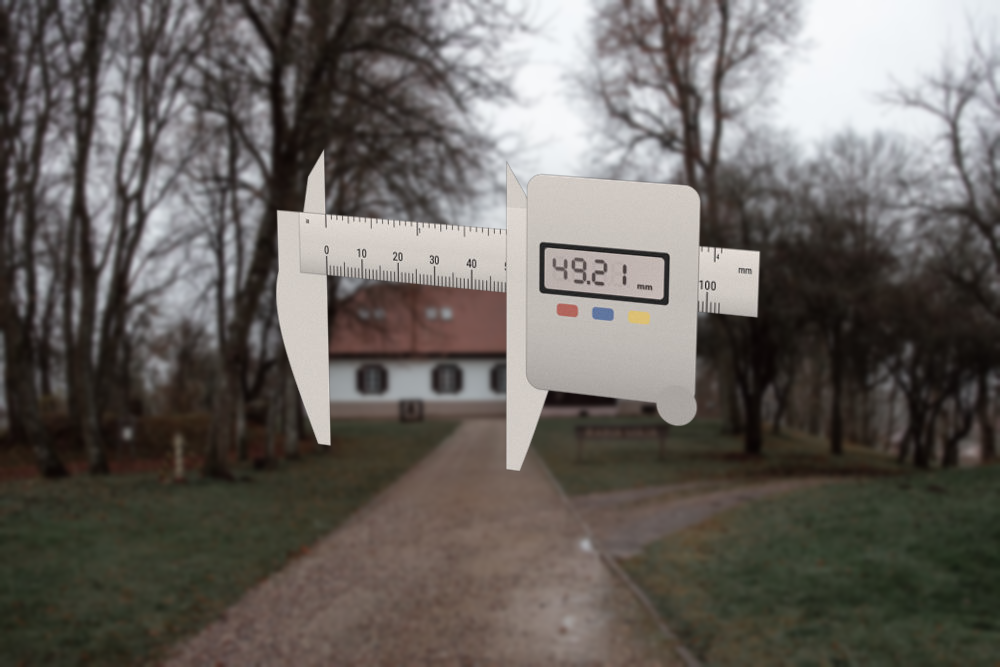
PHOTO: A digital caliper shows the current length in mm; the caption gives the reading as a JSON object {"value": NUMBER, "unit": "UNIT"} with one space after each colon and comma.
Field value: {"value": 49.21, "unit": "mm"}
